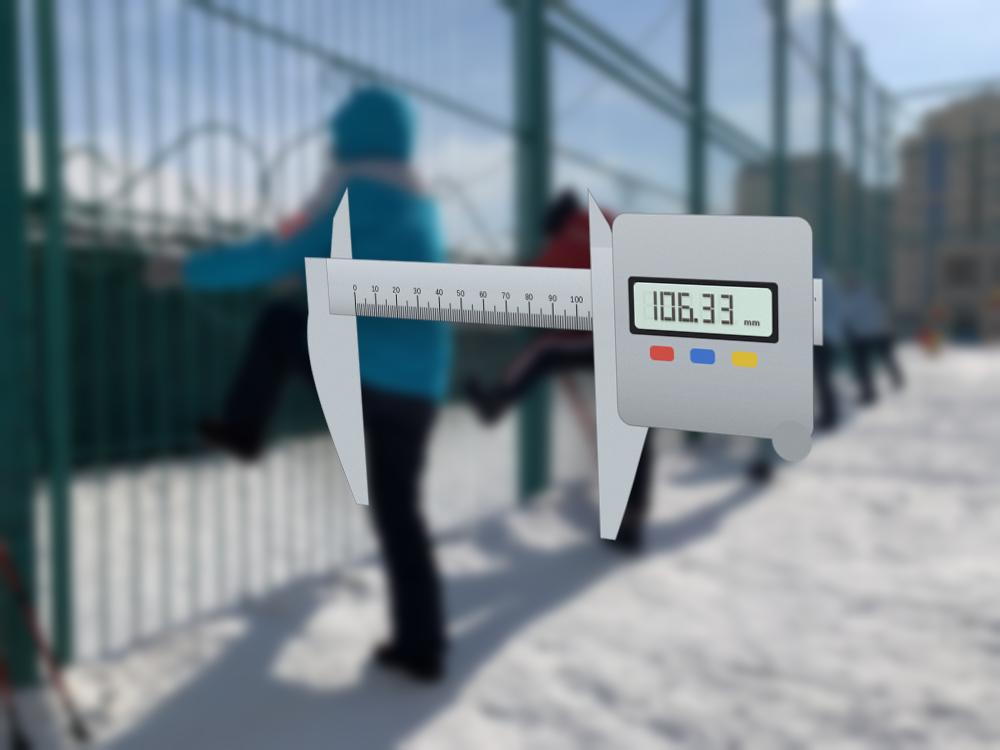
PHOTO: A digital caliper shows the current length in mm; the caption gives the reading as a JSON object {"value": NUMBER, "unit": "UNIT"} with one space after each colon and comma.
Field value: {"value": 106.33, "unit": "mm"}
